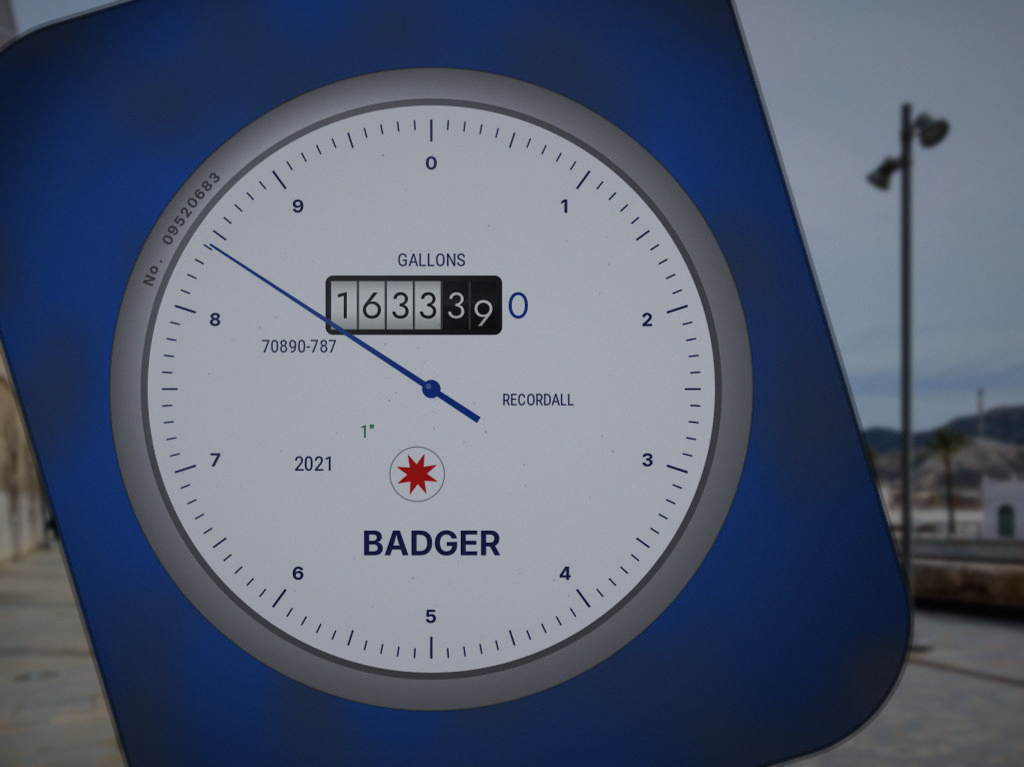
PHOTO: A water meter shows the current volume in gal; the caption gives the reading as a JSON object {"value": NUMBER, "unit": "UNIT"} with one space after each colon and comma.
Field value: {"value": 1633388.4, "unit": "gal"}
